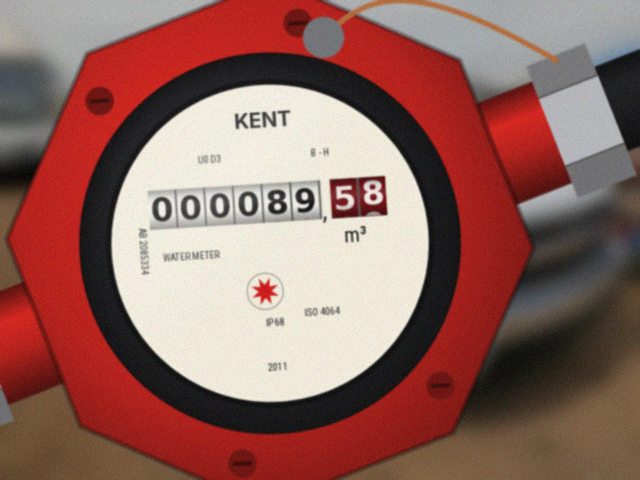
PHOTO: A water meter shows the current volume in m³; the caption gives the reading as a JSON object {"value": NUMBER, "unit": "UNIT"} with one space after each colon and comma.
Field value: {"value": 89.58, "unit": "m³"}
